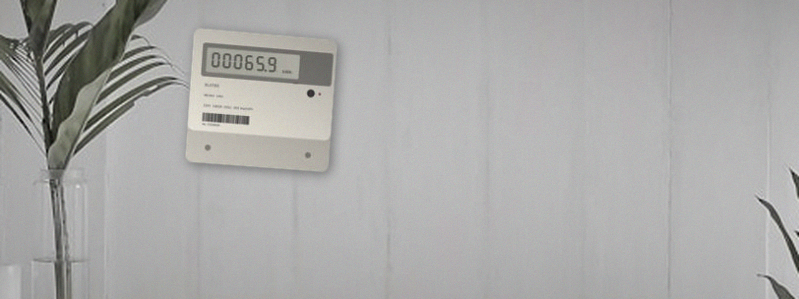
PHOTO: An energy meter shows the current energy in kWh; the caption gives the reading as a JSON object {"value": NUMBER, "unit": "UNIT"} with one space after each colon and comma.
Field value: {"value": 65.9, "unit": "kWh"}
